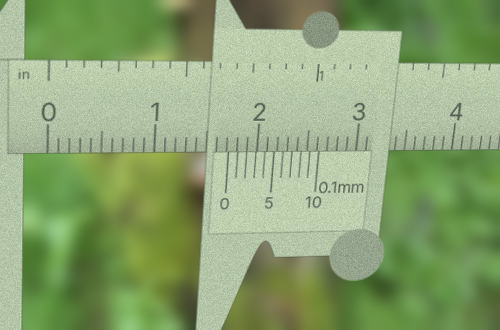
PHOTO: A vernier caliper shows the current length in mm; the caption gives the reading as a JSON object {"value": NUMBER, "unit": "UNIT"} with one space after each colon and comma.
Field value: {"value": 17.2, "unit": "mm"}
